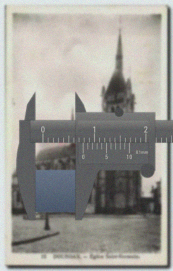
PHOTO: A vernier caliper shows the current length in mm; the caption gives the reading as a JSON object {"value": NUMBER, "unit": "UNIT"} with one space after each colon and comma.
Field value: {"value": 7.8, "unit": "mm"}
